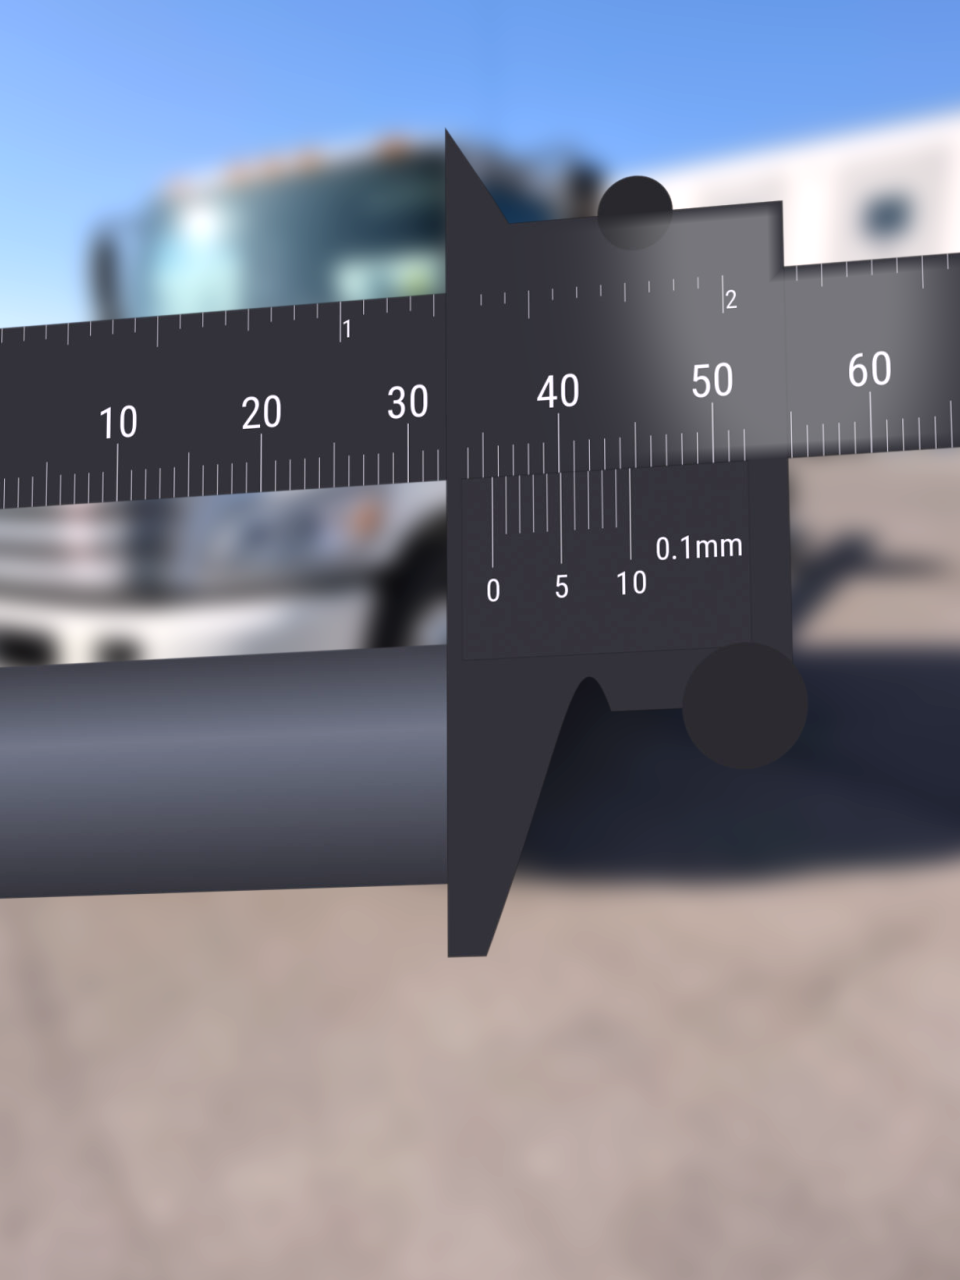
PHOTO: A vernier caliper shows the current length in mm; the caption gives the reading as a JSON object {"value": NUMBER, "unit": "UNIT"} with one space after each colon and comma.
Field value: {"value": 35.6, "unit": "mm"}
